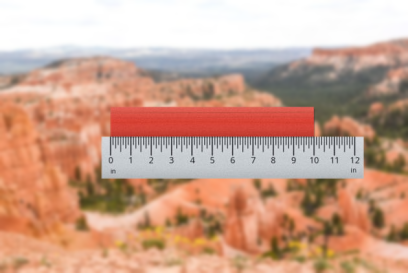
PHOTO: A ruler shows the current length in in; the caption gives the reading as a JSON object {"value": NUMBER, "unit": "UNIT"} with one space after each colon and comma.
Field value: {"value": 10, "unit": "in"}
